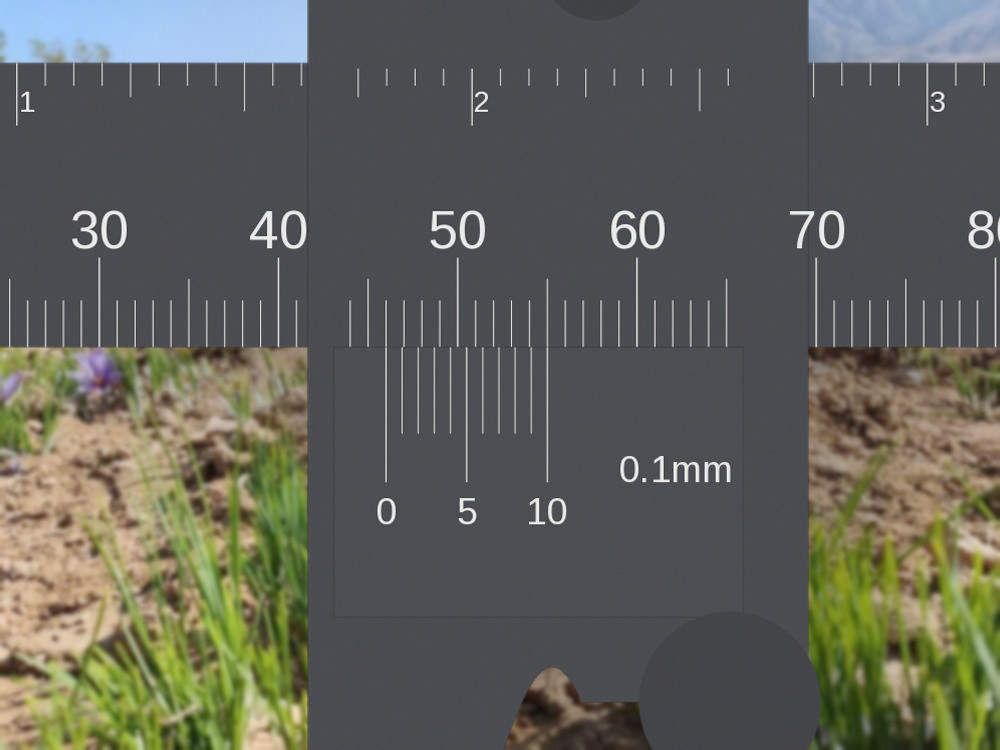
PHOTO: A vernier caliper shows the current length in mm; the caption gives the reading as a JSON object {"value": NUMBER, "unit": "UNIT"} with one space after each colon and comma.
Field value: {"value": 46.0, "unit": "mm"}
